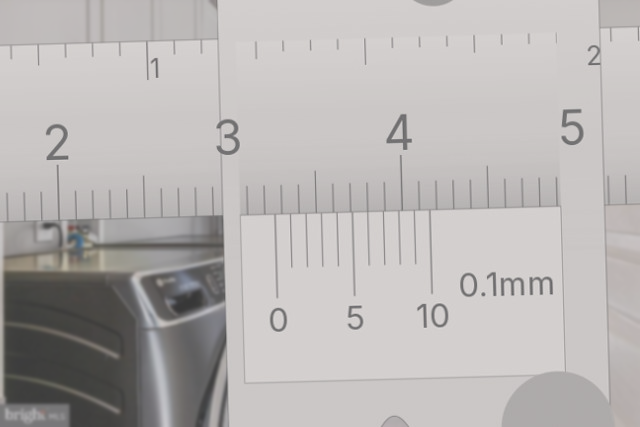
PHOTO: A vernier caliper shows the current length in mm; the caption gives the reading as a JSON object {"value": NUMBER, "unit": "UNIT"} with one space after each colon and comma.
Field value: {"value": 32.6, "unit": "mm"}
